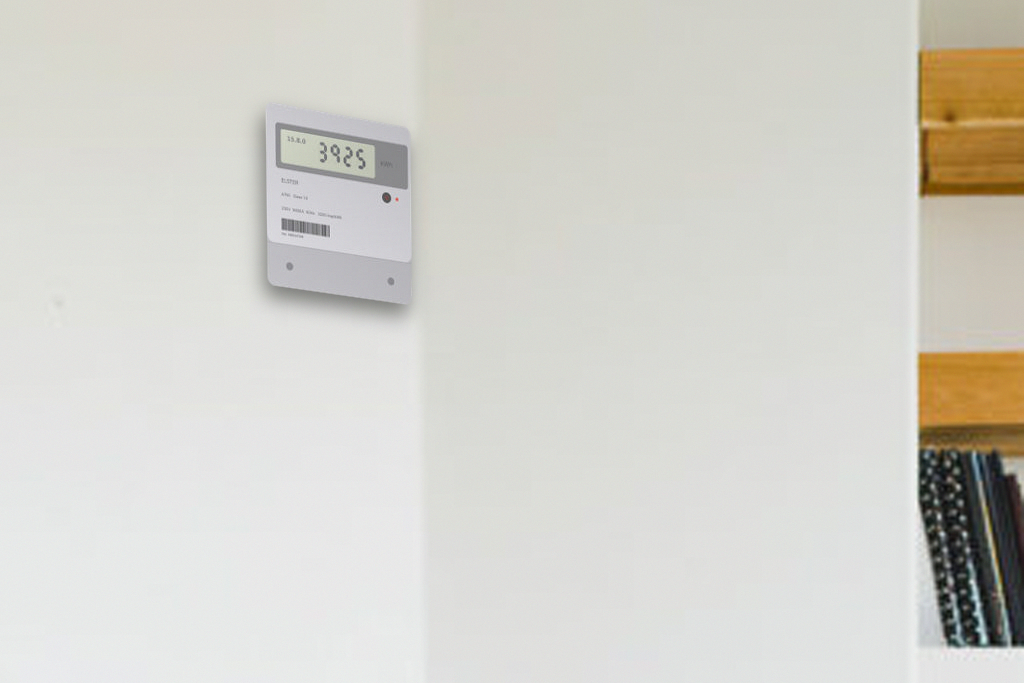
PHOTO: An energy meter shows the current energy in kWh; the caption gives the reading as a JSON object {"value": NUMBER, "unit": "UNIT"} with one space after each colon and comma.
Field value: {"value": 3925, "unit": "kWh"}
